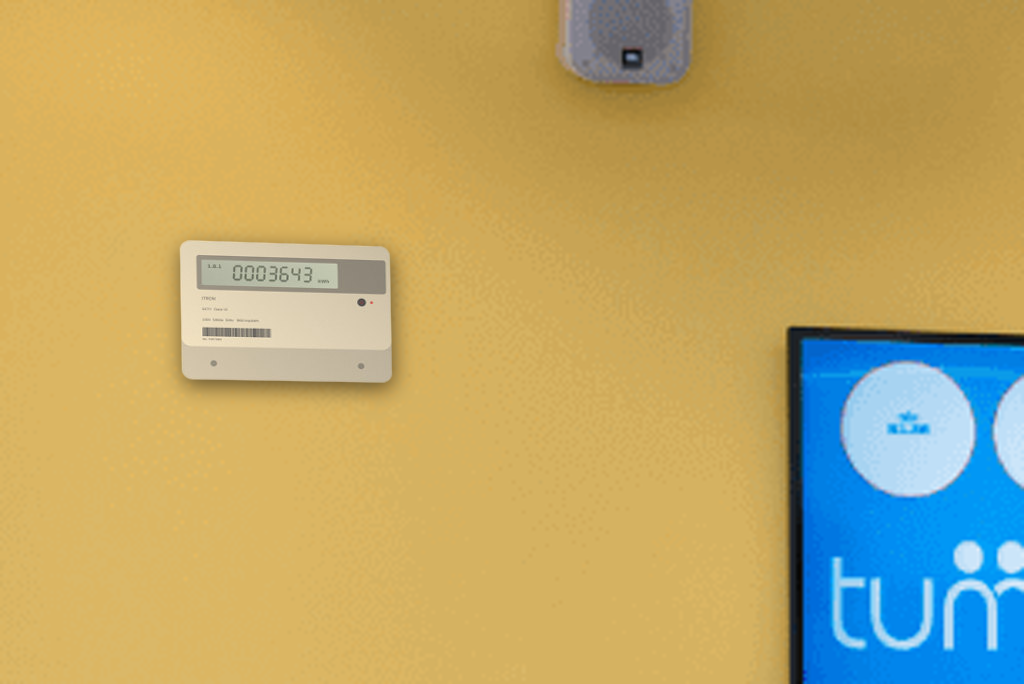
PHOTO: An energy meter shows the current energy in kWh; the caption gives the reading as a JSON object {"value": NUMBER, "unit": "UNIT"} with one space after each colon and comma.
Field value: {"value": 3643, "unit": "kWh"}
